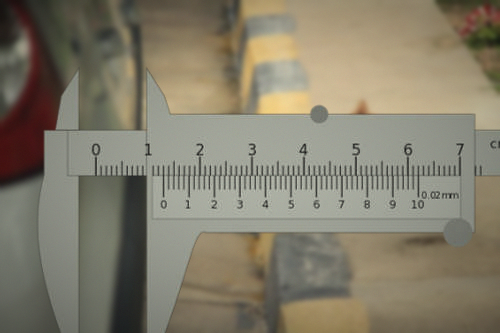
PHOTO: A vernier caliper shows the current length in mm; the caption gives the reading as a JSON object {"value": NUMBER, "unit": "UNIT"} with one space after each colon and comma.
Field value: {"value": 13.0, "unit": "mm"}
